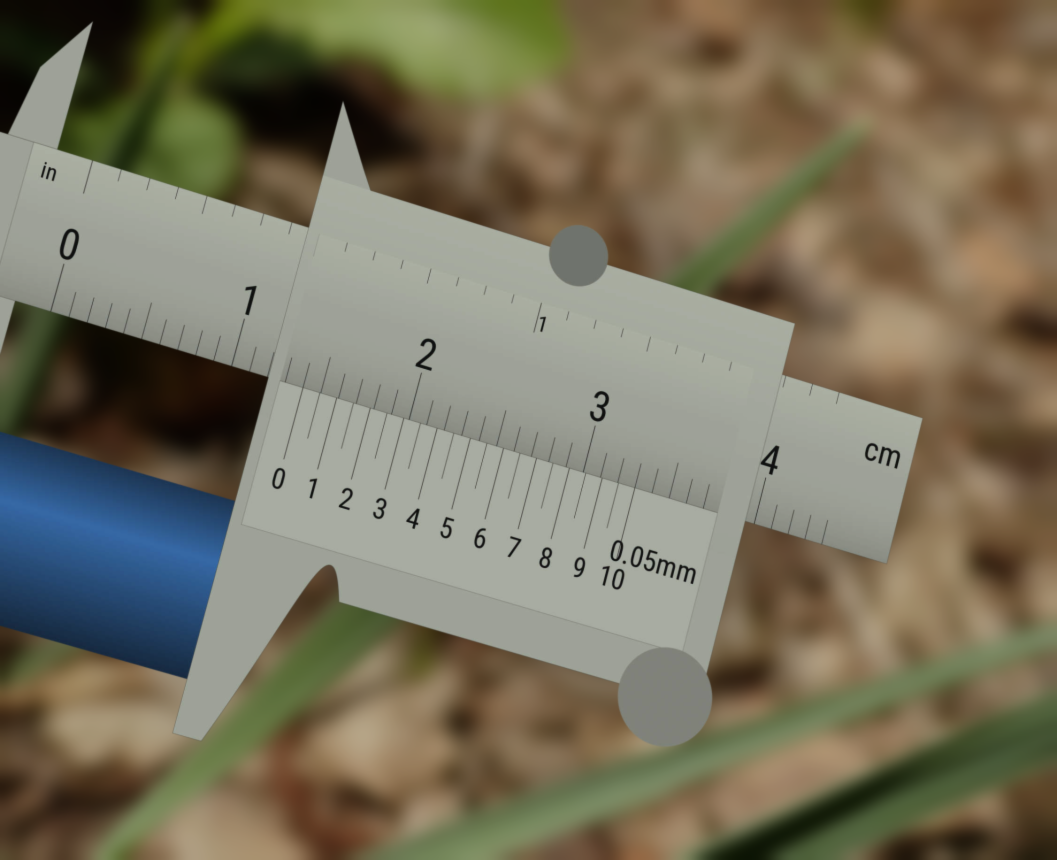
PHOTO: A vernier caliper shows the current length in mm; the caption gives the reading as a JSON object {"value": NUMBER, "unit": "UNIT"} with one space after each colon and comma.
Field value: {"value": 14.0, "unit": "mm"}
